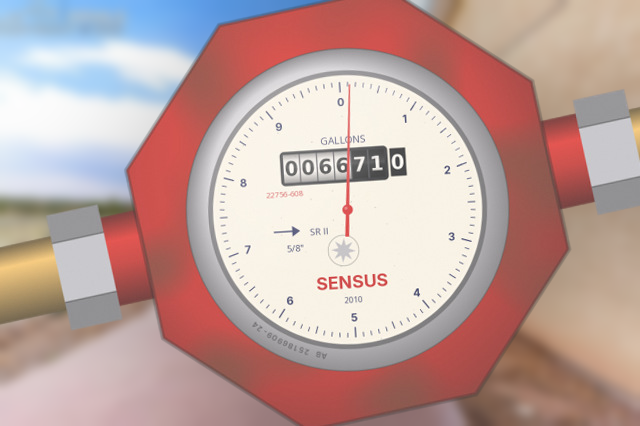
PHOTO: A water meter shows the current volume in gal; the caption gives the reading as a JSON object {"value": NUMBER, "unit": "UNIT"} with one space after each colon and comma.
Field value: {"value": 66710.1, "unit": "gal"}
